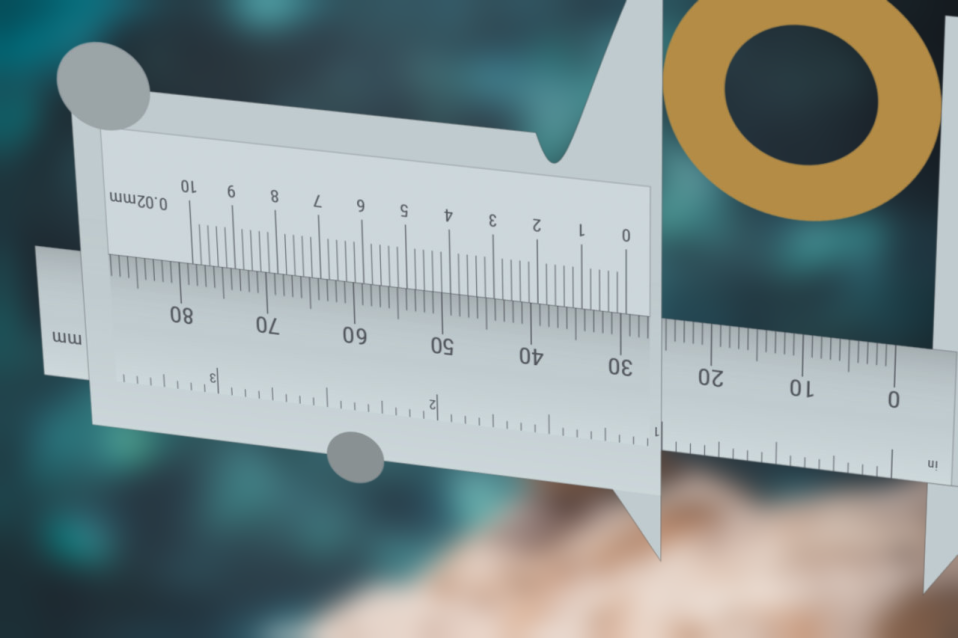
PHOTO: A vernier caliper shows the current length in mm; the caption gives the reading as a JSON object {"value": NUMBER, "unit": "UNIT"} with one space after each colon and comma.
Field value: {"value": 29.4, "unit": "mm"}
